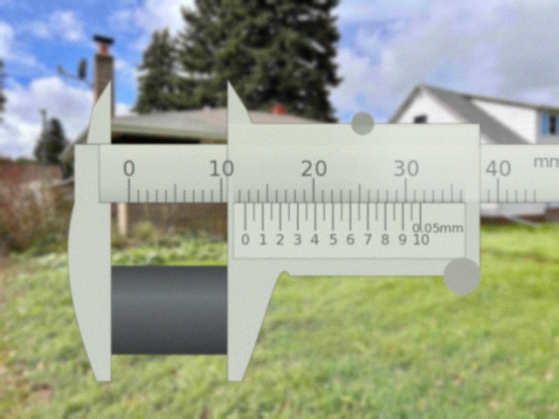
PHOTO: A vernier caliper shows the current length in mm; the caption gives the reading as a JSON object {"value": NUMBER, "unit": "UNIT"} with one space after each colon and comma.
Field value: {"value": 12.6, "unit": "mm"}
